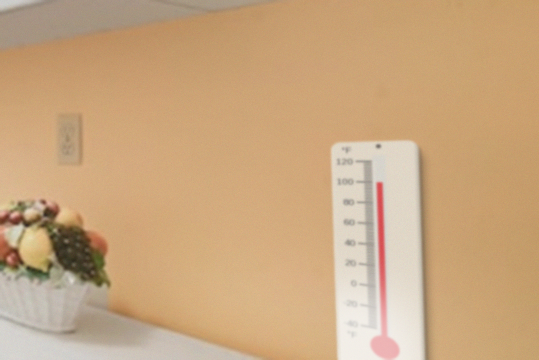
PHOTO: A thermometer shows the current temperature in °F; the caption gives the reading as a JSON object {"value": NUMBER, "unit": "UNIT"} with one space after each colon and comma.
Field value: {"value": 100, "unit": "°F"}
